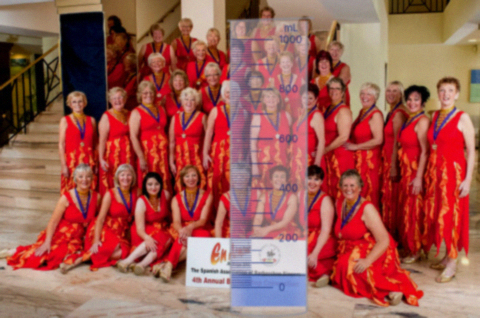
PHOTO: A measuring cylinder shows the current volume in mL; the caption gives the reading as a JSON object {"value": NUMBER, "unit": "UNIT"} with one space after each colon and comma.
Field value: {"value": 50, "unit": "mL"}
